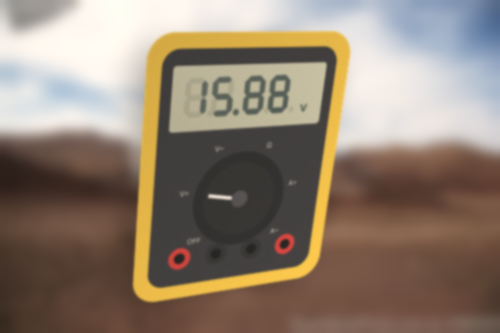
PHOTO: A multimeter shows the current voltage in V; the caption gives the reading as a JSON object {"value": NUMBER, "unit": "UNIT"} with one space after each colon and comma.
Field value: {"value": 15.88, "unit": "V"}
